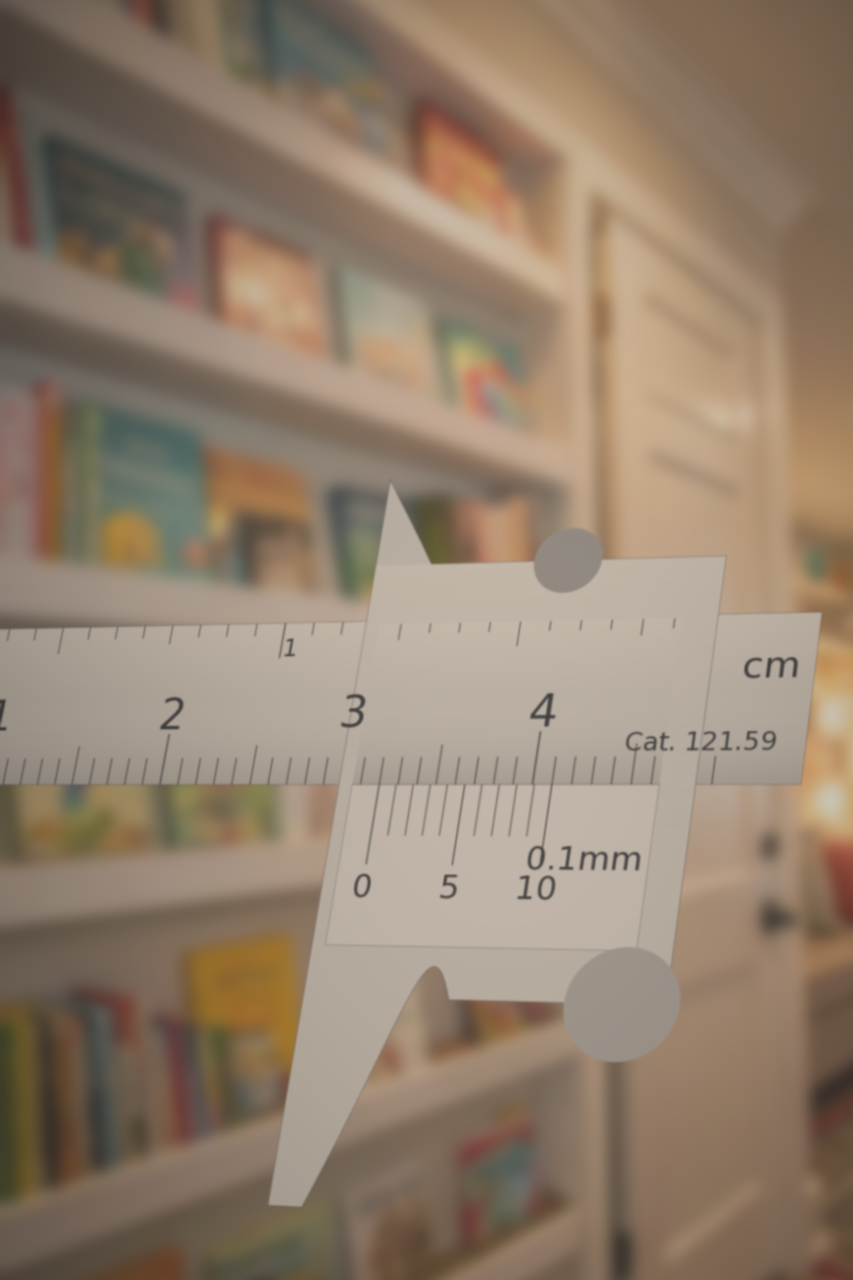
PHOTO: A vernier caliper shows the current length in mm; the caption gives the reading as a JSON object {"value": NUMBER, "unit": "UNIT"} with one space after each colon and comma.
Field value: {"value": 32.0, "unit": "mm"}
